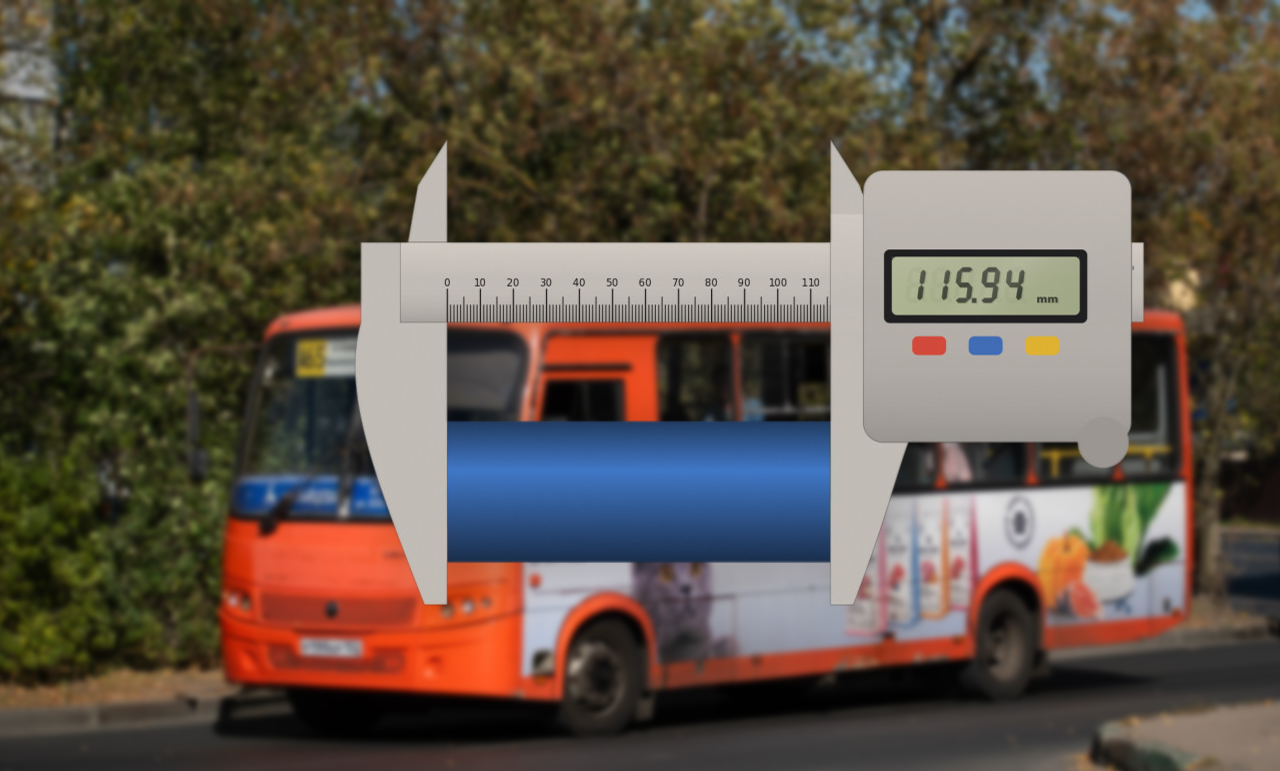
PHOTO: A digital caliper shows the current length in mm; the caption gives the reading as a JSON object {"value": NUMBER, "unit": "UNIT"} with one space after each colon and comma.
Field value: {"value": 115.94, "unit": "mm"}
